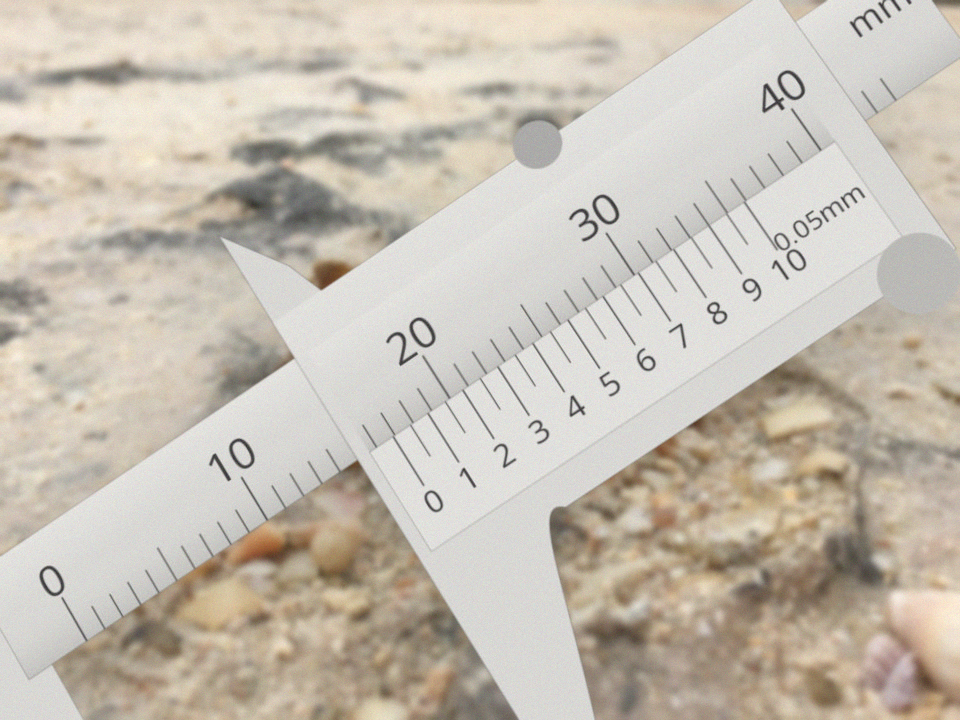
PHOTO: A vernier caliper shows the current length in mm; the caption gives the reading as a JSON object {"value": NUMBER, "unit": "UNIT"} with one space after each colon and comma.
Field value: {"value": 16.9, "unit": "mm"}
